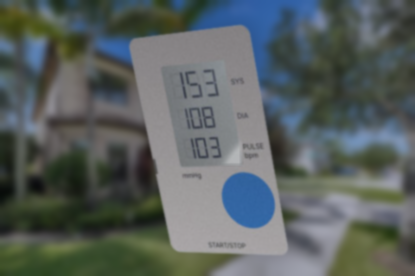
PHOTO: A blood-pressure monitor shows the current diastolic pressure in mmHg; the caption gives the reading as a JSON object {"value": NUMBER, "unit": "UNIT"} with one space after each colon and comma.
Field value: {"value": 108, "unit": "mmHg"}
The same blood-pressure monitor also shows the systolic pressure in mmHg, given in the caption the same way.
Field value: {"value": 153, "unit": "mmHg"}
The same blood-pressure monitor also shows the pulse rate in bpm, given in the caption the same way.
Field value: {"value": 103, "unit": "bpm"}
